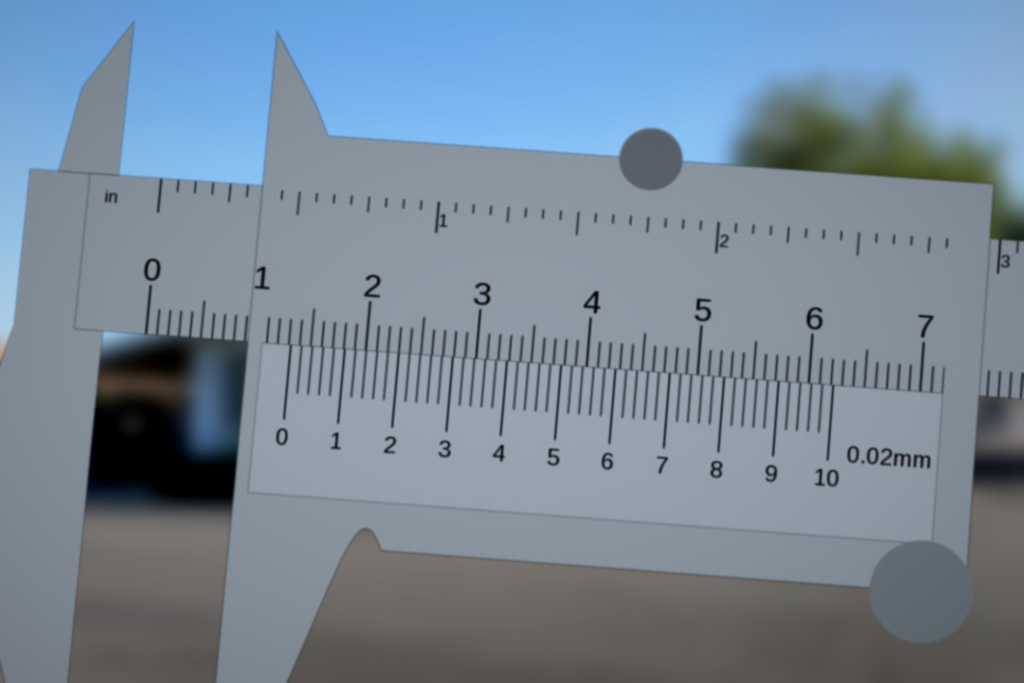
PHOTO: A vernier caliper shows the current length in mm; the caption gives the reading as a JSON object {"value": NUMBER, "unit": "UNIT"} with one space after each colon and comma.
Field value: {"value": 13.2, "unit": "mm"}
